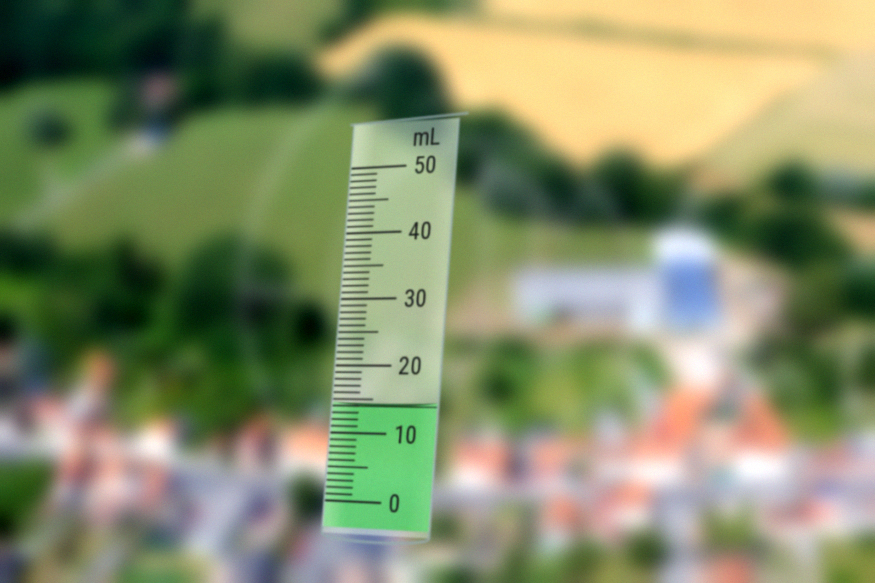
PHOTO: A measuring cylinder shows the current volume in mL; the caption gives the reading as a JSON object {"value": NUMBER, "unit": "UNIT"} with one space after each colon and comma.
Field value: {"value": 14, "unit": "mL"}
